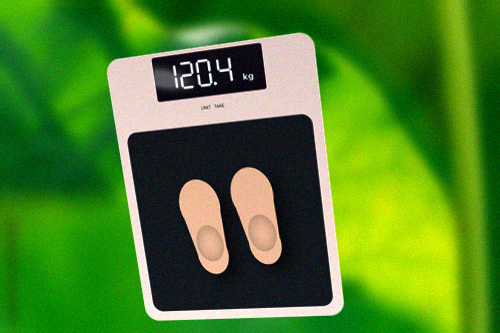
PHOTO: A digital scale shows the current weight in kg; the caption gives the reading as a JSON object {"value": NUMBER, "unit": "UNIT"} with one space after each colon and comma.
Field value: {"value": 120.4, "unit": "kg"}
